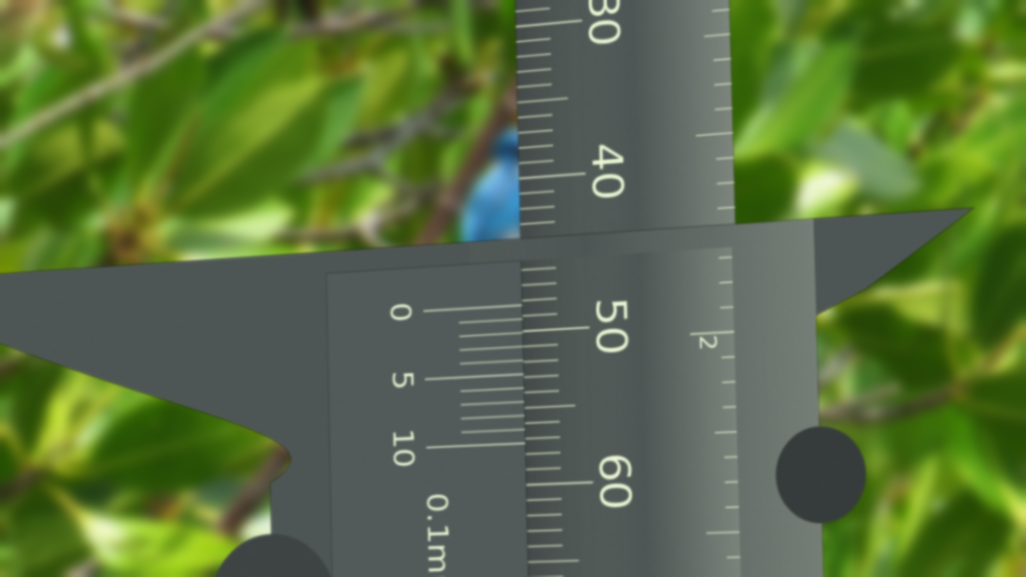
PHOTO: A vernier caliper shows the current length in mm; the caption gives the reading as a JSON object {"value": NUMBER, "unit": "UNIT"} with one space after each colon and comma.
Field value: {"value": 48.3, "unit": "mm"}
